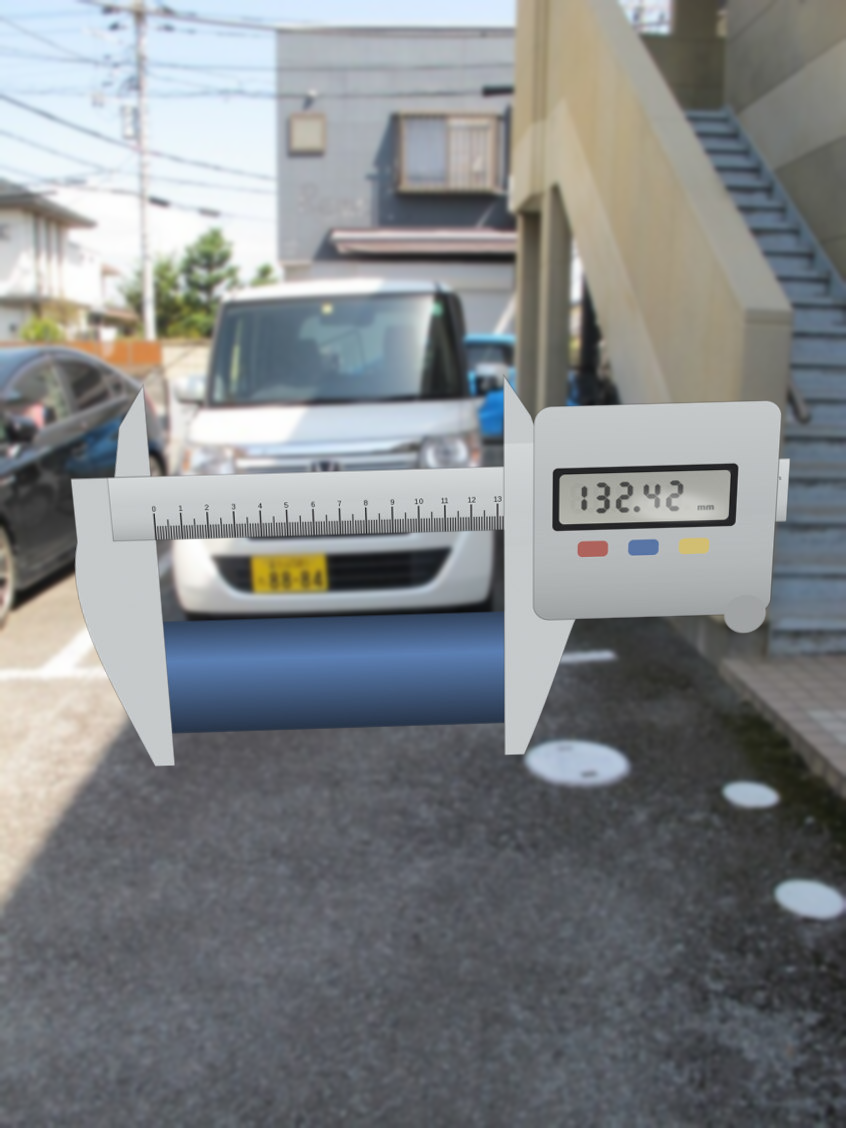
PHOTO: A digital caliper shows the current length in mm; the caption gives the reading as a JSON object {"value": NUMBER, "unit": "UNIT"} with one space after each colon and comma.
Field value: {"value": 132.42, "unit": "mm"}
